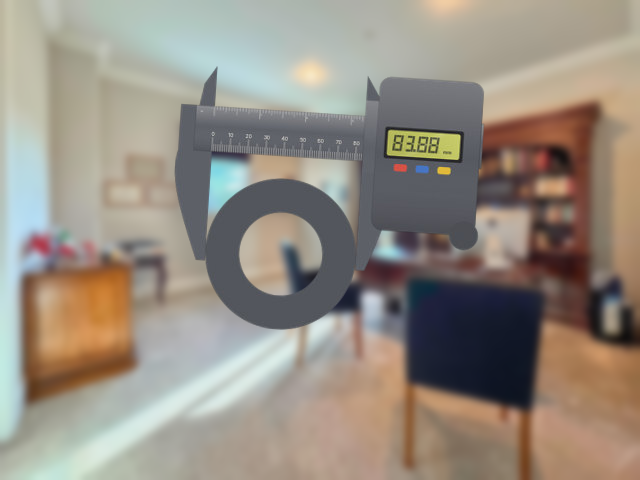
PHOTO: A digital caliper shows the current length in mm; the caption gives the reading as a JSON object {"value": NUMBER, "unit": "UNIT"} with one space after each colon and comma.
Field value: {"value": 83.88, "unit": "mm"}
